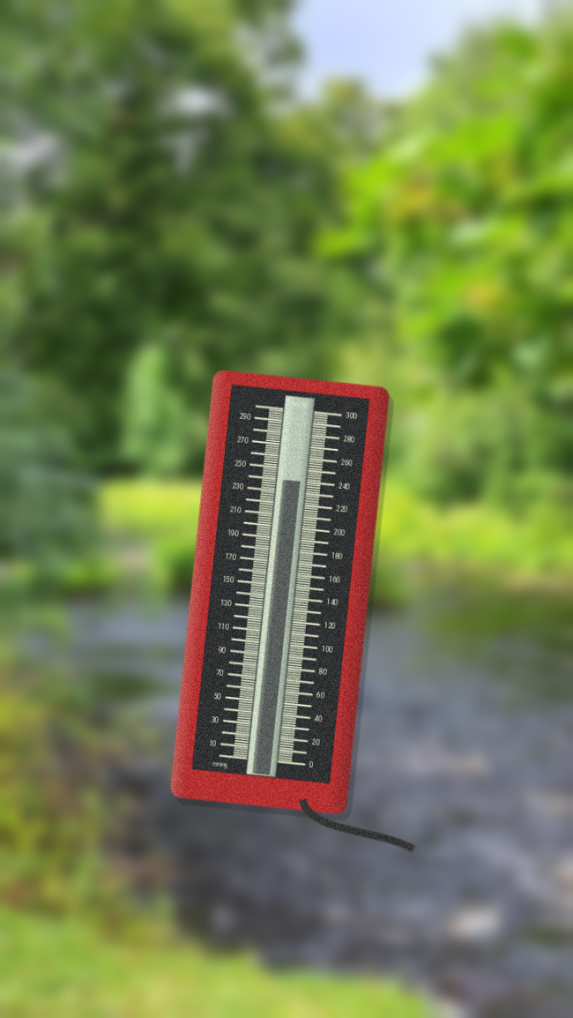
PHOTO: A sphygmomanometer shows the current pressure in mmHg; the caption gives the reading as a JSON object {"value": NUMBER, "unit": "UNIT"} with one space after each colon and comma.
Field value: {"value": 240, "unit": "mmHg"}
